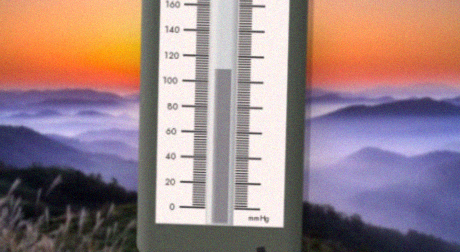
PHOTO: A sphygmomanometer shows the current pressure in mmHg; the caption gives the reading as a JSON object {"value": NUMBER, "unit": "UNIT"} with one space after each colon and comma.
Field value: {"value": 110, "unit": "mmHg"}
